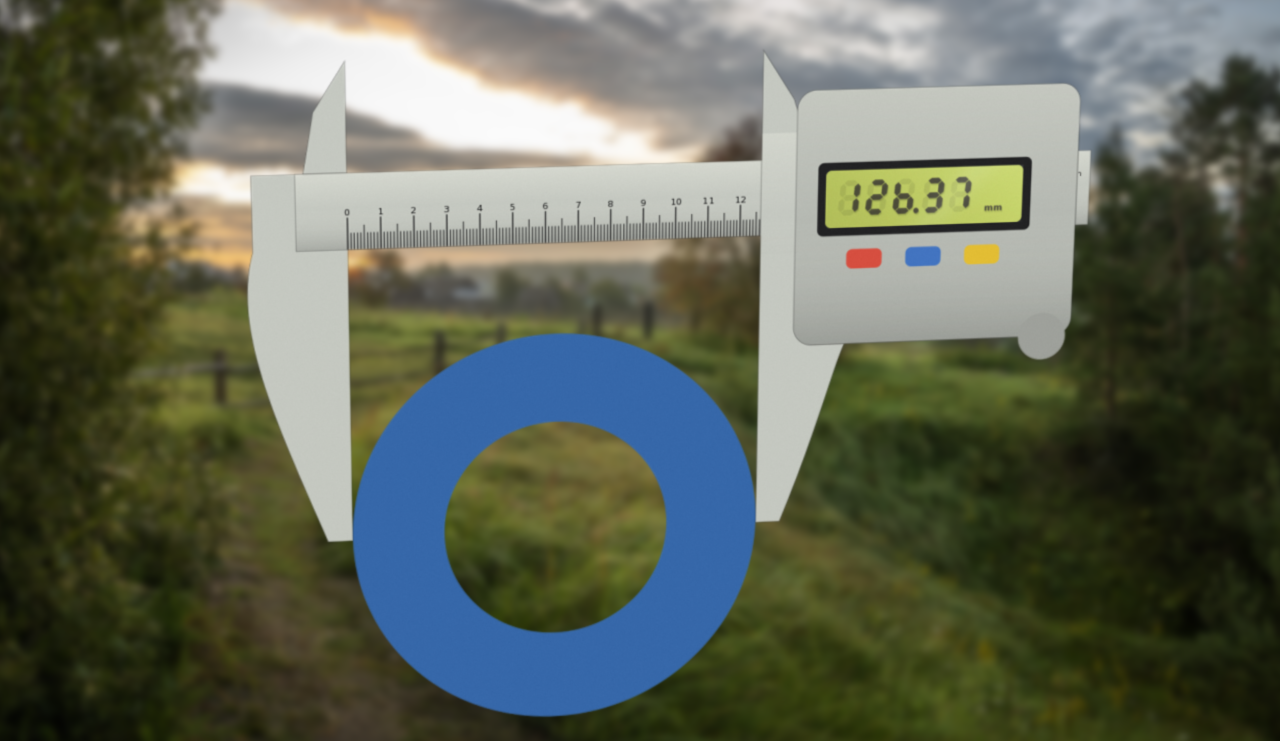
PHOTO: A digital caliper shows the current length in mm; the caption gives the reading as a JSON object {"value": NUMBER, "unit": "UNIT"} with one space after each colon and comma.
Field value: {"value": 126.37, "unit": "mm"}
